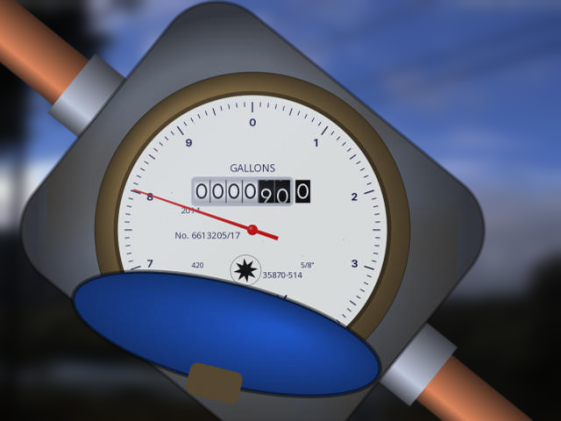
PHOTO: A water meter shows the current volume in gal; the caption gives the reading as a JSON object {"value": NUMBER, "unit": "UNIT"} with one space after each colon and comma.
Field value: {"value": 898.0, "unit": "gal"}
